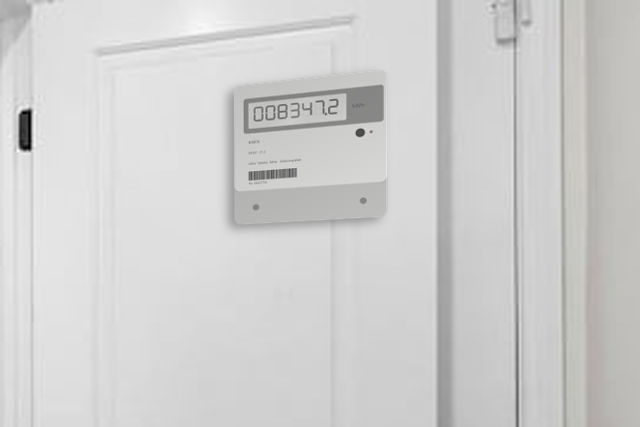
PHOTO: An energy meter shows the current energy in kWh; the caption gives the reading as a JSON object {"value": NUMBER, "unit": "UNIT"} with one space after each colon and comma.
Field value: {"value": 8347.2, "unit": "kWh"}
